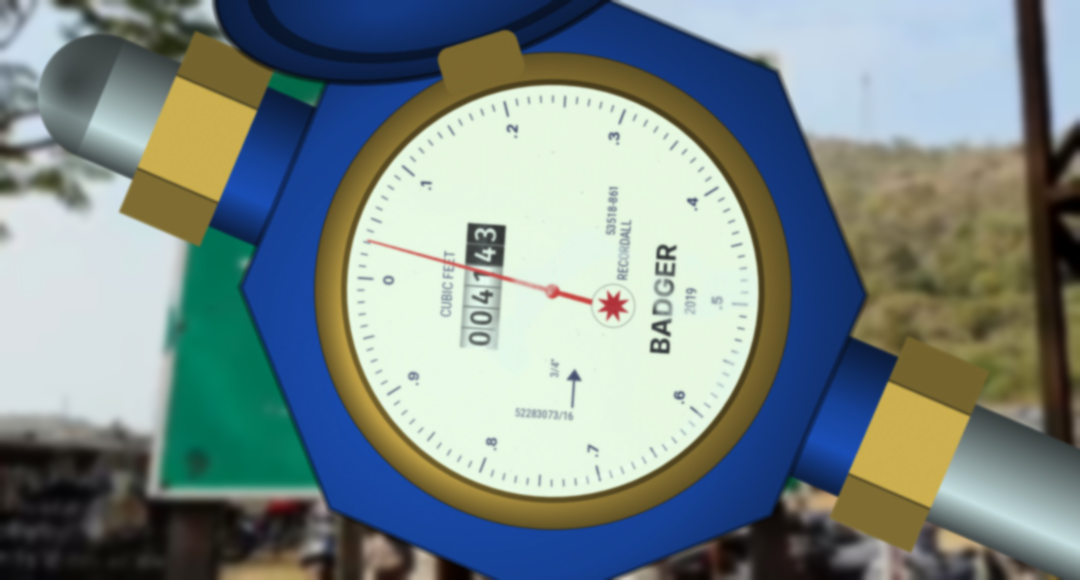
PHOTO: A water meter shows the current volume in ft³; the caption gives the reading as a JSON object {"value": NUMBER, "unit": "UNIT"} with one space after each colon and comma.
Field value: {"value": 4143.03, "unit": "ft³"}
